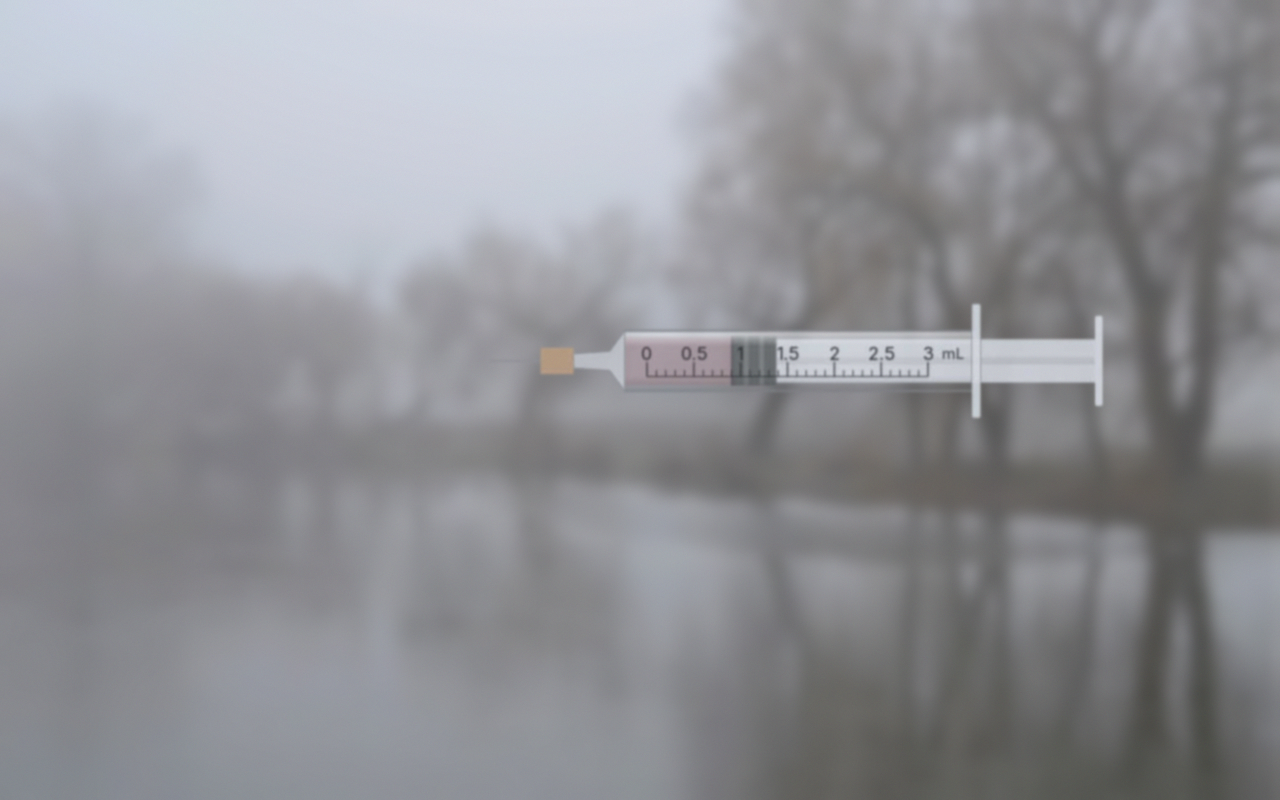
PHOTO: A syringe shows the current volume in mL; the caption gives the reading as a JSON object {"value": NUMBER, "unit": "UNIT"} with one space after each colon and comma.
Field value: {"value": 0.9, "unit": "mL"}
